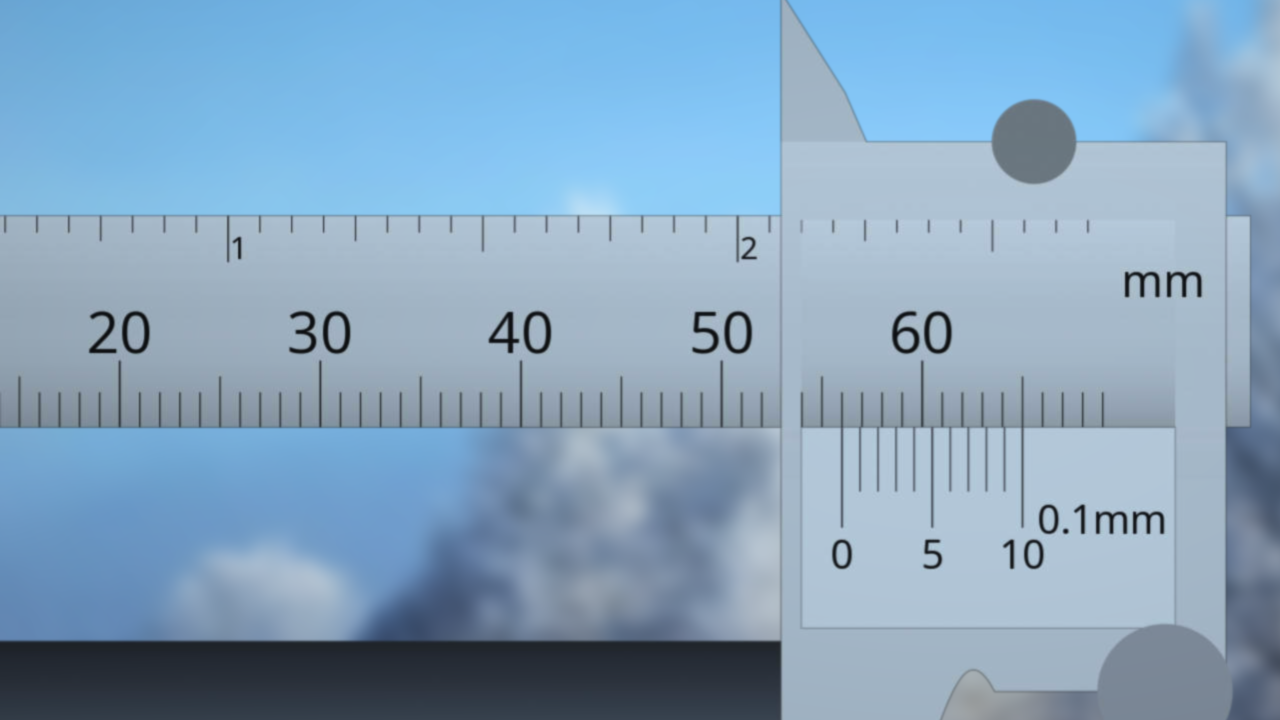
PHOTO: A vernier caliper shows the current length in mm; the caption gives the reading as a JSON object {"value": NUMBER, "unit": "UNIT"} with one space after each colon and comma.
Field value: {"value": 56.0, "unit": "mm"}
